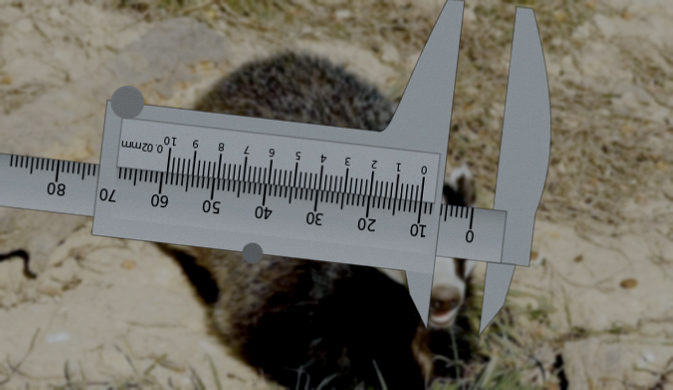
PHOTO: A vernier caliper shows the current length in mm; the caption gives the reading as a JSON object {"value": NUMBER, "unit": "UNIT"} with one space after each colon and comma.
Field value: {"value": 10.0, "unit": "mm"}
